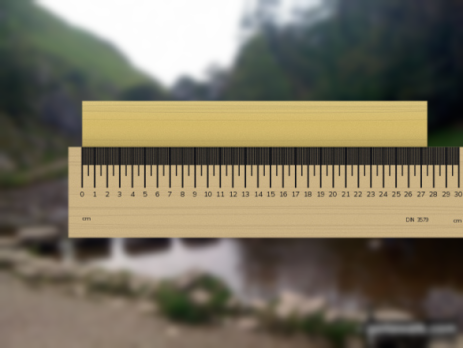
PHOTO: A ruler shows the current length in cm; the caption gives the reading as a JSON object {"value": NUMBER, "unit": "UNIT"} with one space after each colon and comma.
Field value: {"value": 27.5, "unit": "cm"}
